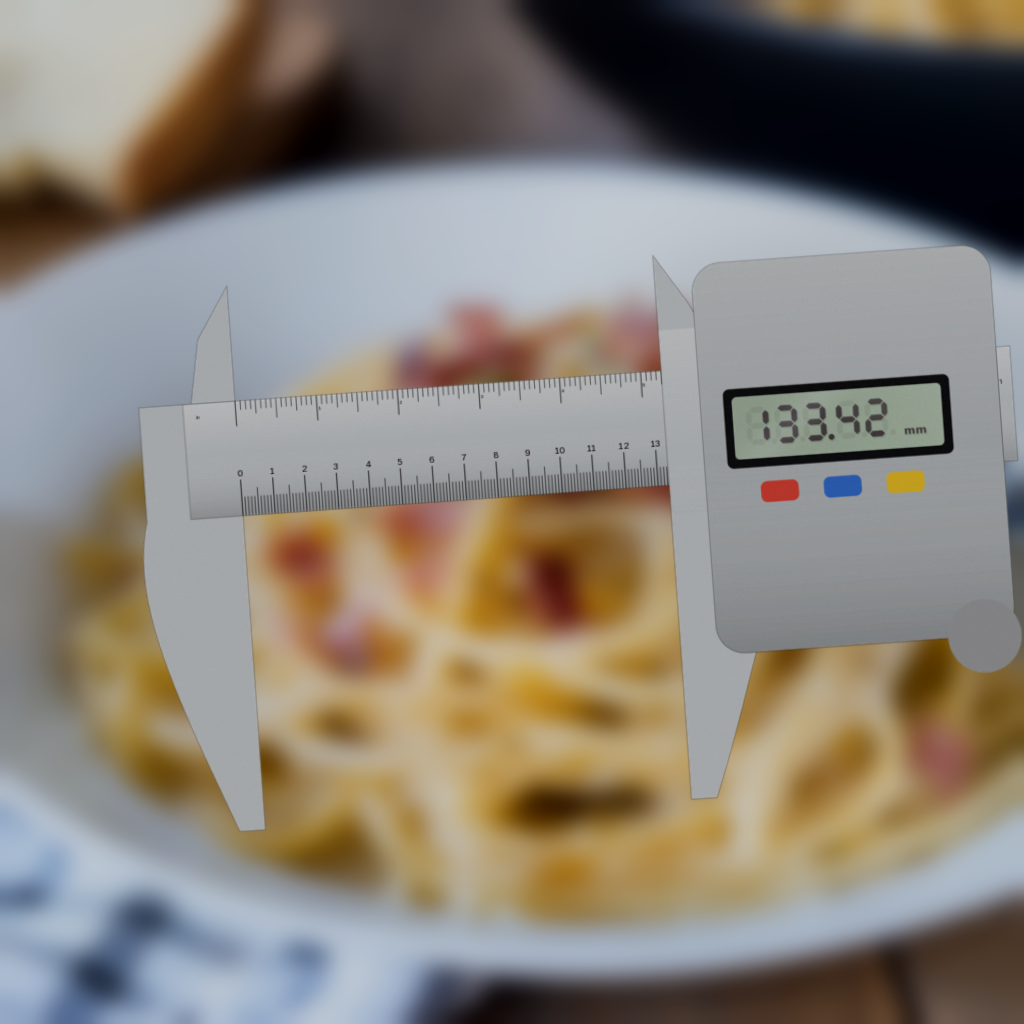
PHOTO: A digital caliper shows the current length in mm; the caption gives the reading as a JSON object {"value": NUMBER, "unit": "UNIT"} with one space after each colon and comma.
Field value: {"value": 133.42, "unit": "mm"}
